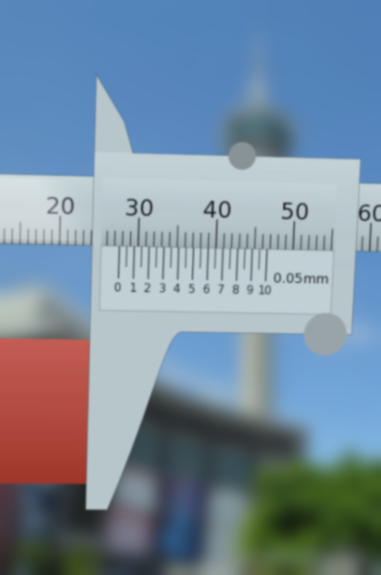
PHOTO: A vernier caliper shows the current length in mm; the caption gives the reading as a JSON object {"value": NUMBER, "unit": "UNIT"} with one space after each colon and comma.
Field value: {"value": 27.6, "unit": "mm"}
